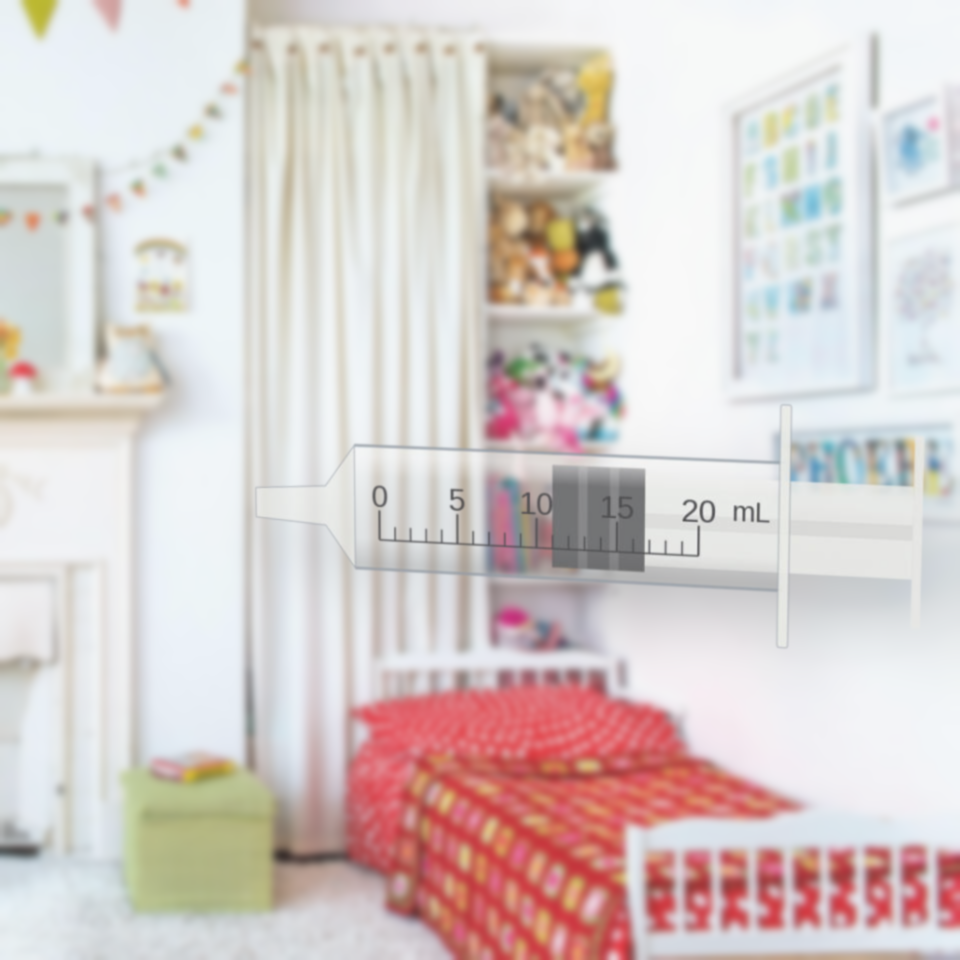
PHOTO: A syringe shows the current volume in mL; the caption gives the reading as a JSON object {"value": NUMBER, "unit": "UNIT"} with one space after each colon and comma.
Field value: {"value": 11, "unit": "mL"}
